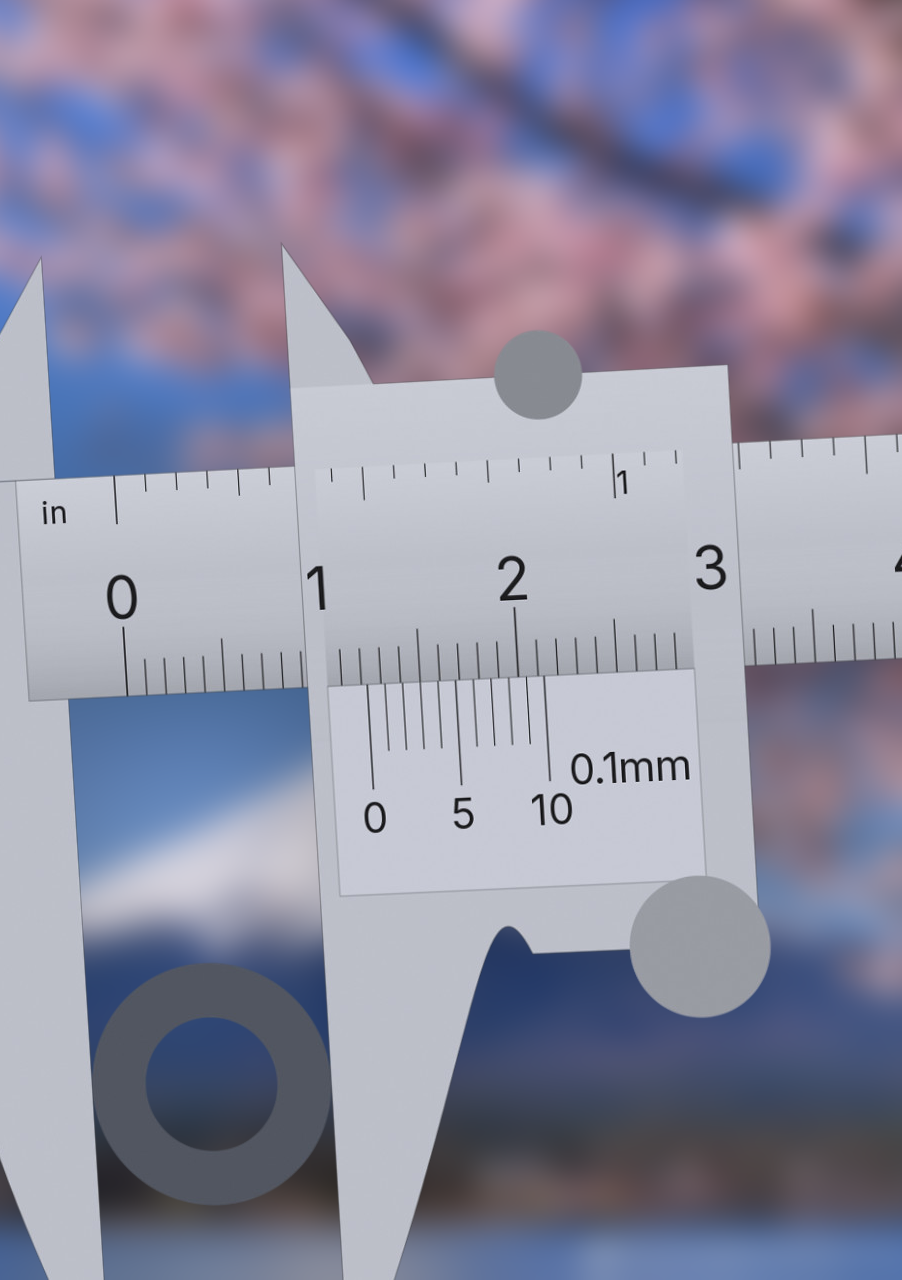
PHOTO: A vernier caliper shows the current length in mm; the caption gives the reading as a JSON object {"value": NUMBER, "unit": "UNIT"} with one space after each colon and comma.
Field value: {"value": 12.3, "unit": "mm"}
